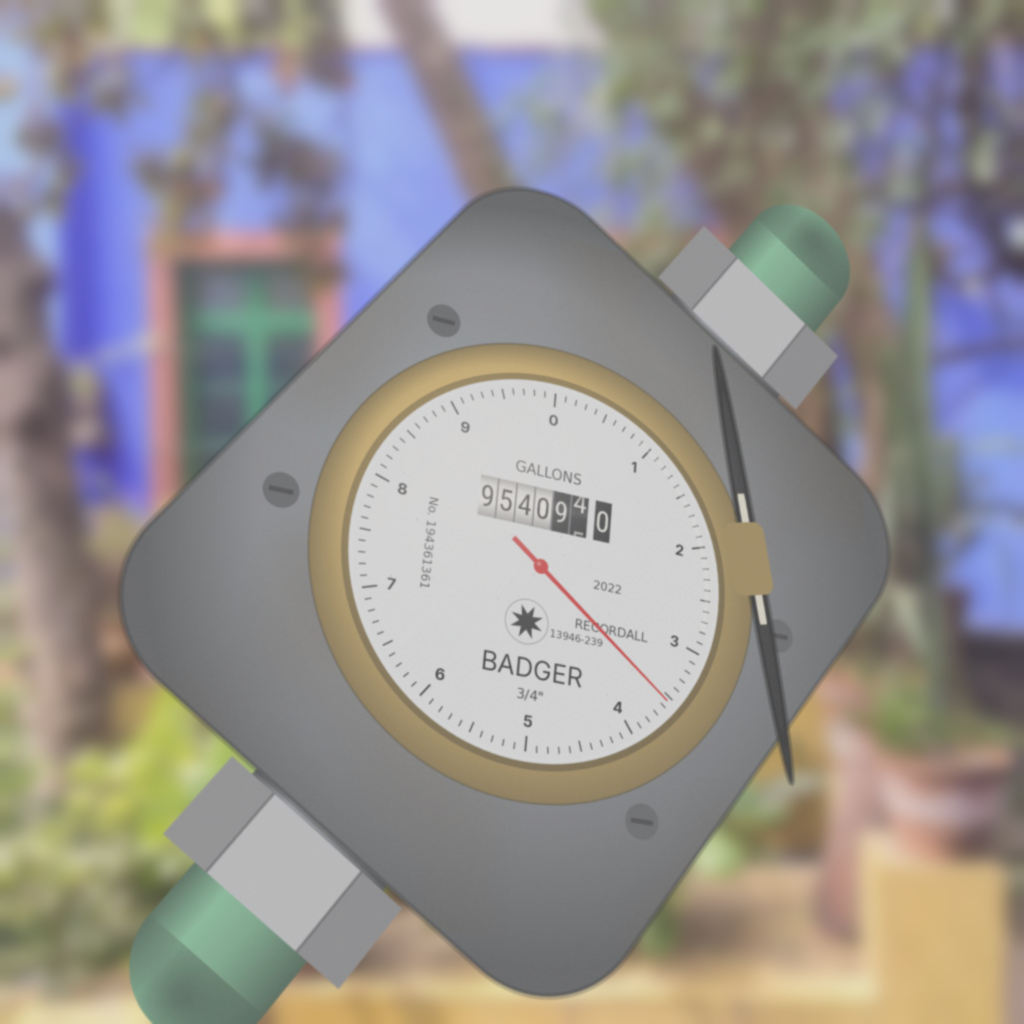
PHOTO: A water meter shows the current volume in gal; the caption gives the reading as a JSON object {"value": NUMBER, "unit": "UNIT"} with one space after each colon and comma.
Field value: {"value": 9540943.5, "unit": "gal"}
